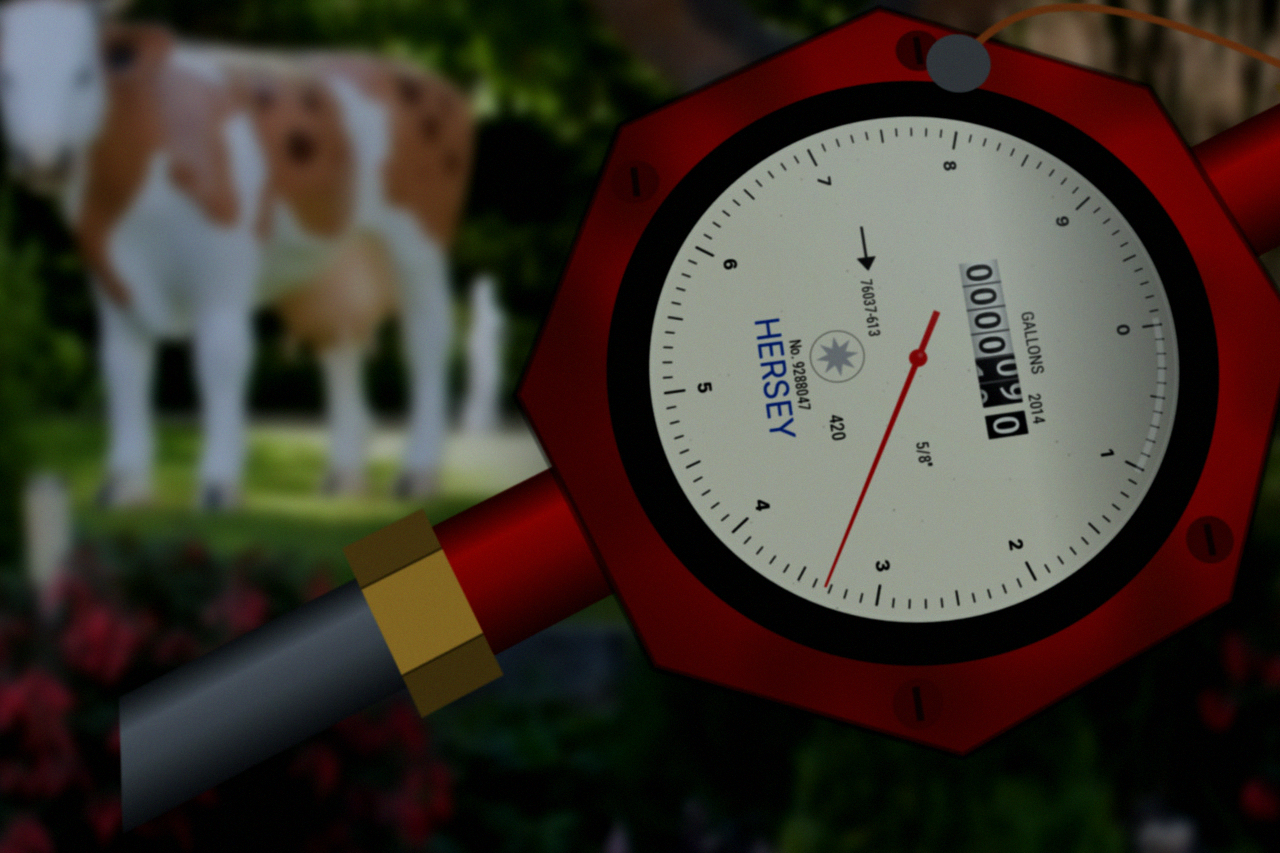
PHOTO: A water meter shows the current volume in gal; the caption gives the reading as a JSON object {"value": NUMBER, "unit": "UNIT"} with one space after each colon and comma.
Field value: {"value": 93.3, "unit": "gal"}
